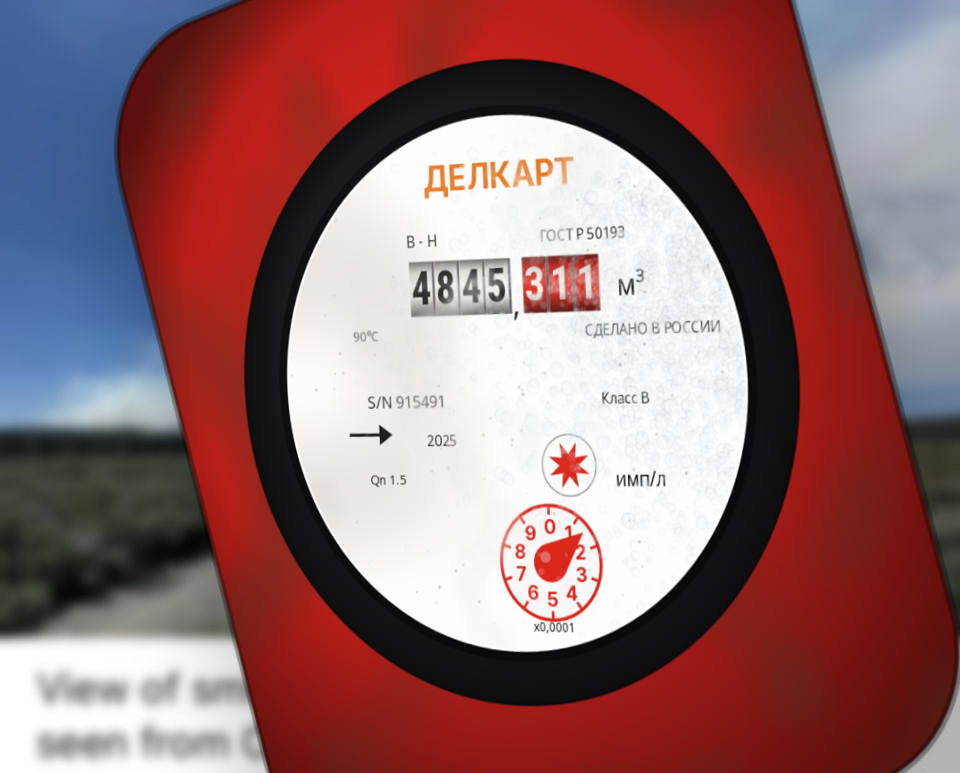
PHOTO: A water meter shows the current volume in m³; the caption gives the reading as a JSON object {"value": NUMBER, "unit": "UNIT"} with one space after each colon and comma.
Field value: {"value": 4845.3111, "unit": "m³"}
